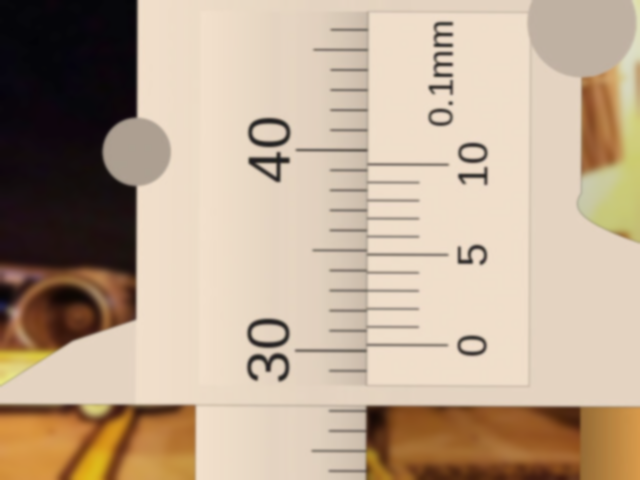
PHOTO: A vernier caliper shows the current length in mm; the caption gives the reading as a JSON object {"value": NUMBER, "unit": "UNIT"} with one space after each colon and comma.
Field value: {"value": 30.3, "unit": "mm"}
